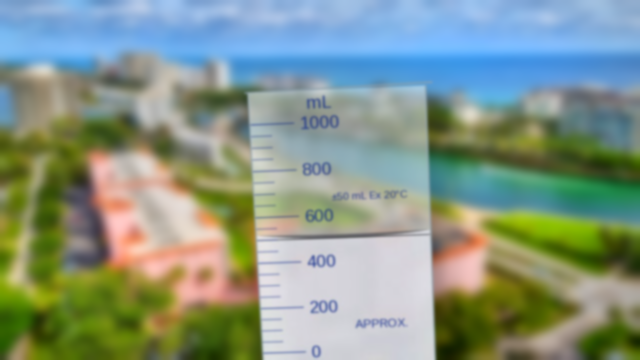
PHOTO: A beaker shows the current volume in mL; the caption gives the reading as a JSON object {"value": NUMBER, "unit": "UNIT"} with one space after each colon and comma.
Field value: {"value": 500, "unit": "mL"}
